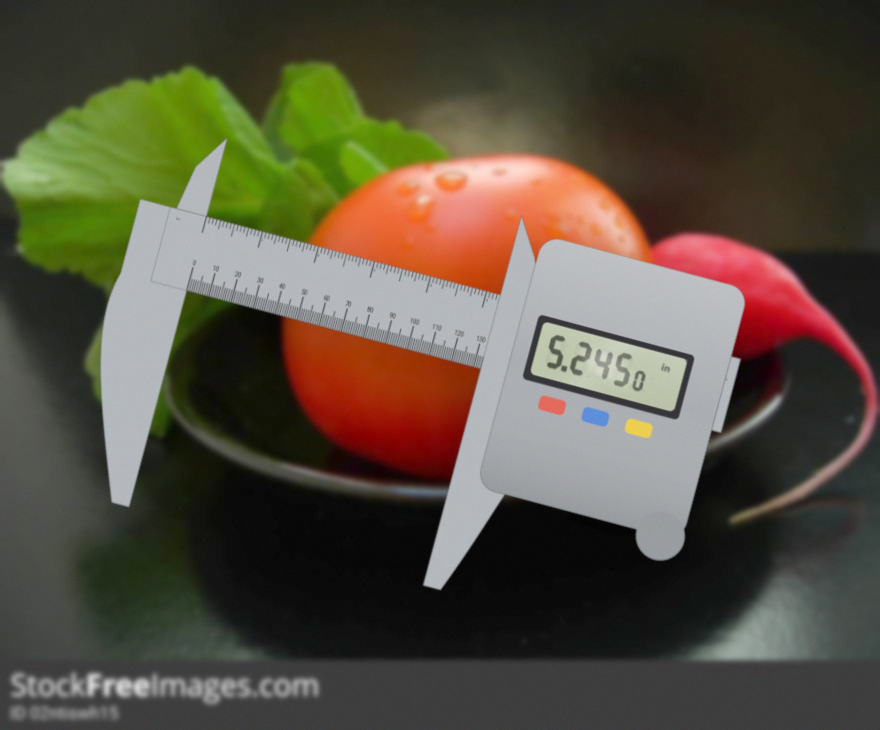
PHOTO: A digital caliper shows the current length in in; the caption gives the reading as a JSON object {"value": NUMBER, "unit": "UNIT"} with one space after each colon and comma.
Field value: {"value": 5.2450, "unit": "in"}
